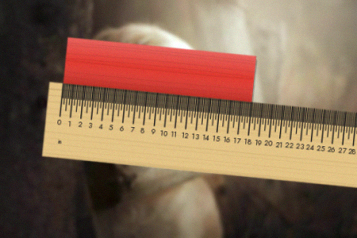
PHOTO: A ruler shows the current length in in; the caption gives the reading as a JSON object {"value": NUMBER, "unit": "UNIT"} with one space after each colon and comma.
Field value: {"value": 18, "unit": "in"}
